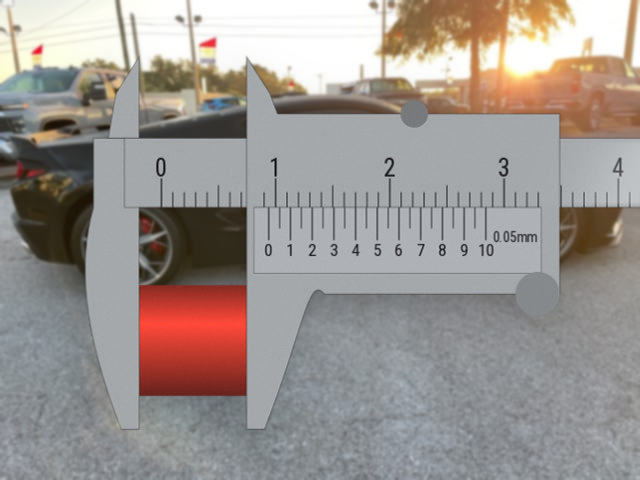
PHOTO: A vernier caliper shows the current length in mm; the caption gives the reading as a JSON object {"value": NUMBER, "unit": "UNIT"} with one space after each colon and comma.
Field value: {"value": 9.4, "unit": "mm"}
